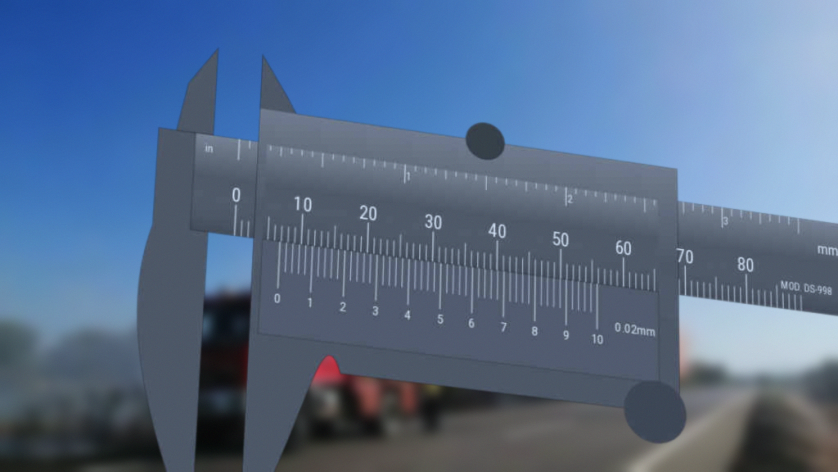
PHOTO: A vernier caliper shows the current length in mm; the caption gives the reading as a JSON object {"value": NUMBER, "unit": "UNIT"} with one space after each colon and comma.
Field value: {"value": 6.8, "unit": "mm"}
